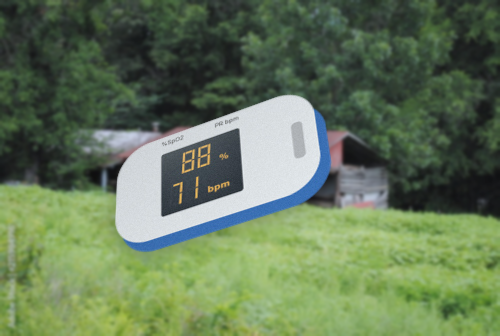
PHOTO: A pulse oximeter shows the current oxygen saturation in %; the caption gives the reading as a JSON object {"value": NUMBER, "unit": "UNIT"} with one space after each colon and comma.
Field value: {"value": 88, "unit": "%"}
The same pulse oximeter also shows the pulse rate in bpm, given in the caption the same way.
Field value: {"value": 71, "unit": "bpm"}
